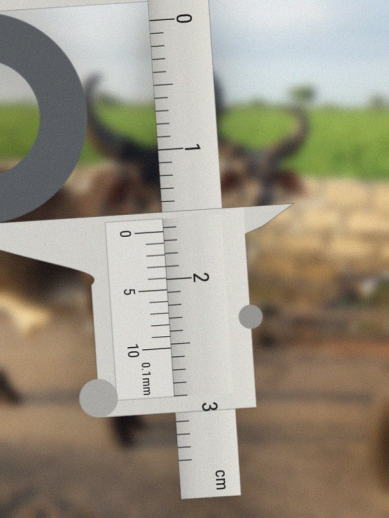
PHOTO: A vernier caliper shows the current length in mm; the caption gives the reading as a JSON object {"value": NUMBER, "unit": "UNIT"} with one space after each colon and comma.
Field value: {"value": 16.3, "unit": "mm"}
